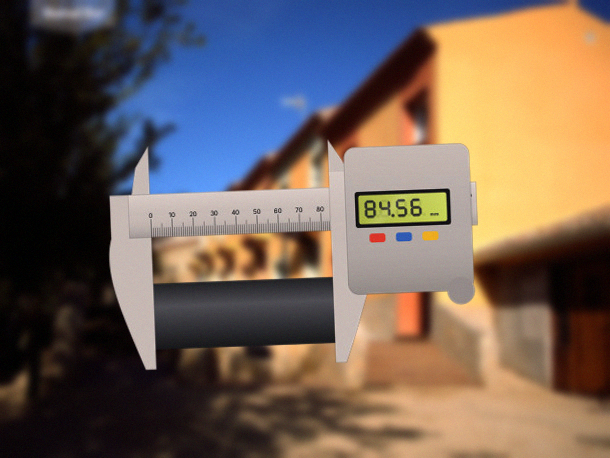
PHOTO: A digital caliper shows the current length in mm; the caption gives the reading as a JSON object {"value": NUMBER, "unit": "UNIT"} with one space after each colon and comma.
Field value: {"value": 84.56, "unit": "mm"}
